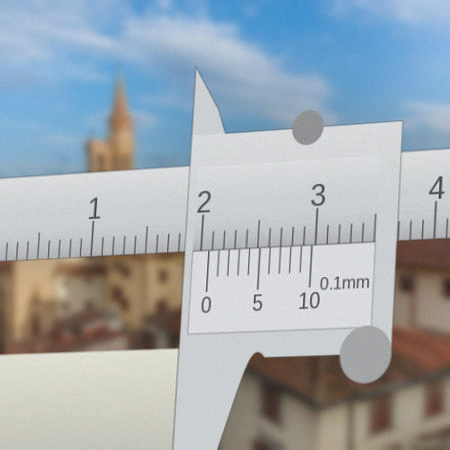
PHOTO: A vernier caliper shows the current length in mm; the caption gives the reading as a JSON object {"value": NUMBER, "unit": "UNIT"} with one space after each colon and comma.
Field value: {"value": 20.7, "unit": "mm"}
